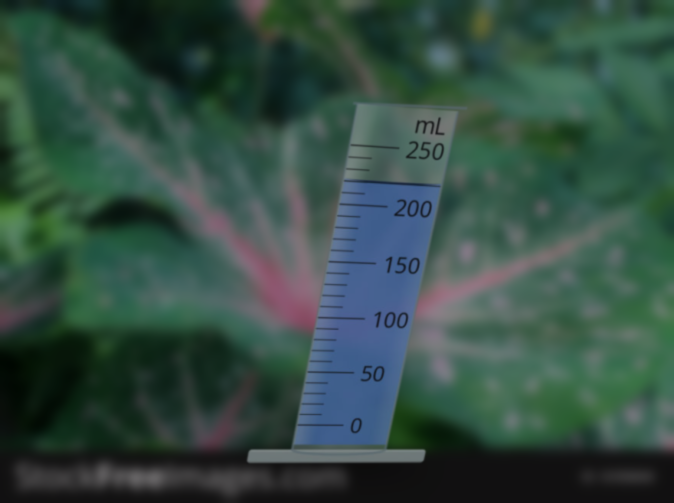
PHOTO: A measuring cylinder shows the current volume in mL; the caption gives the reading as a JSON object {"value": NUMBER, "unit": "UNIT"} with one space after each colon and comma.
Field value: {"value": 220, "unit": "mL"}
